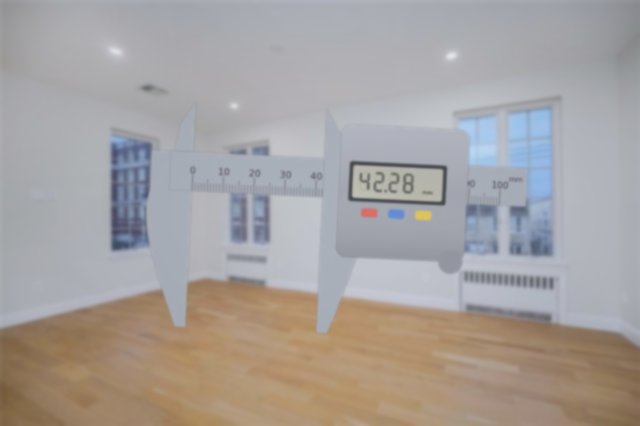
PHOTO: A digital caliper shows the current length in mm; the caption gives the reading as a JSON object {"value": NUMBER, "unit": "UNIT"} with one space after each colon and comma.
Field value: {"value": 42.28, "unit": "mm"}
